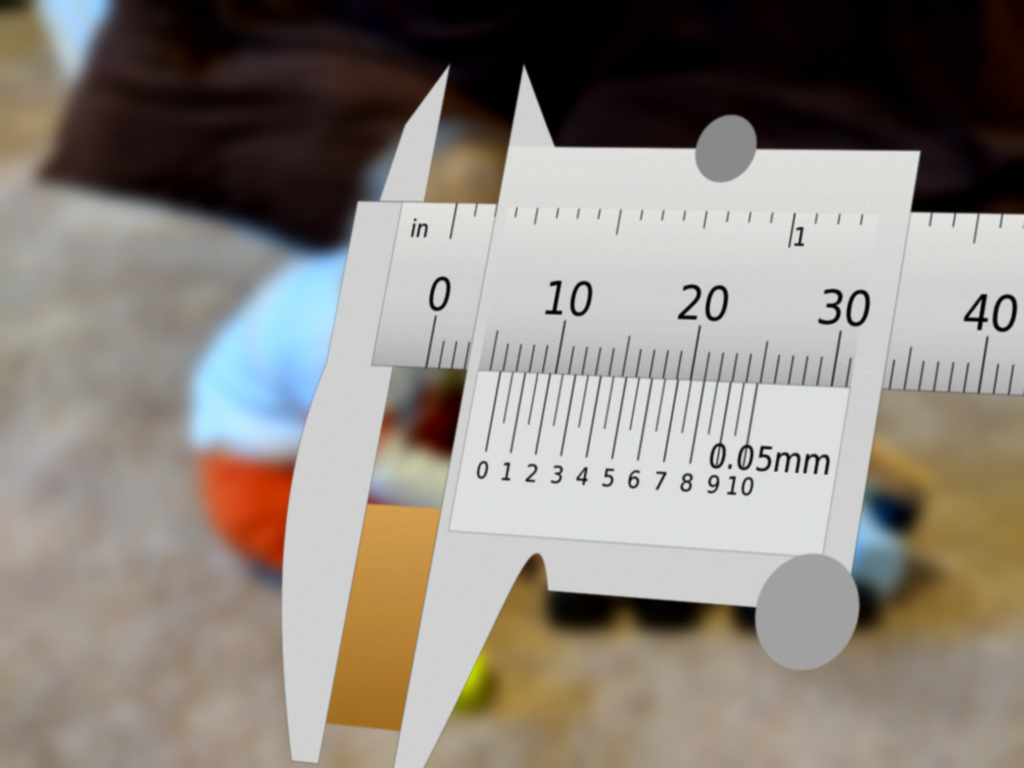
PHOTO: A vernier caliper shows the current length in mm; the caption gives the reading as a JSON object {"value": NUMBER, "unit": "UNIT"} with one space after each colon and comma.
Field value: {"value": 5.8, "unit": "mm"}
